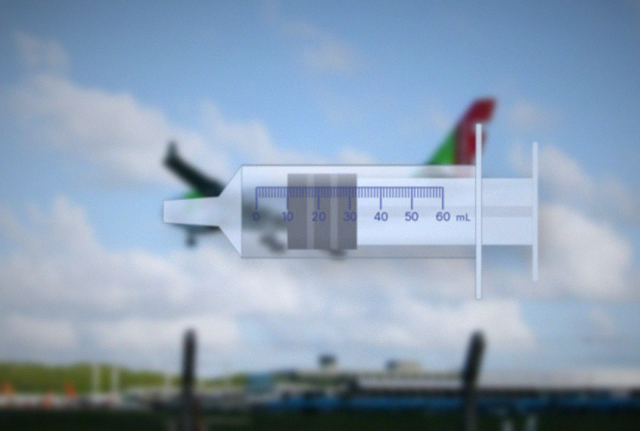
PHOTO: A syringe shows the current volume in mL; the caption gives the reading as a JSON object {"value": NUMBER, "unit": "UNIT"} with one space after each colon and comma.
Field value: {"value": 10, "unit": "mL"}
